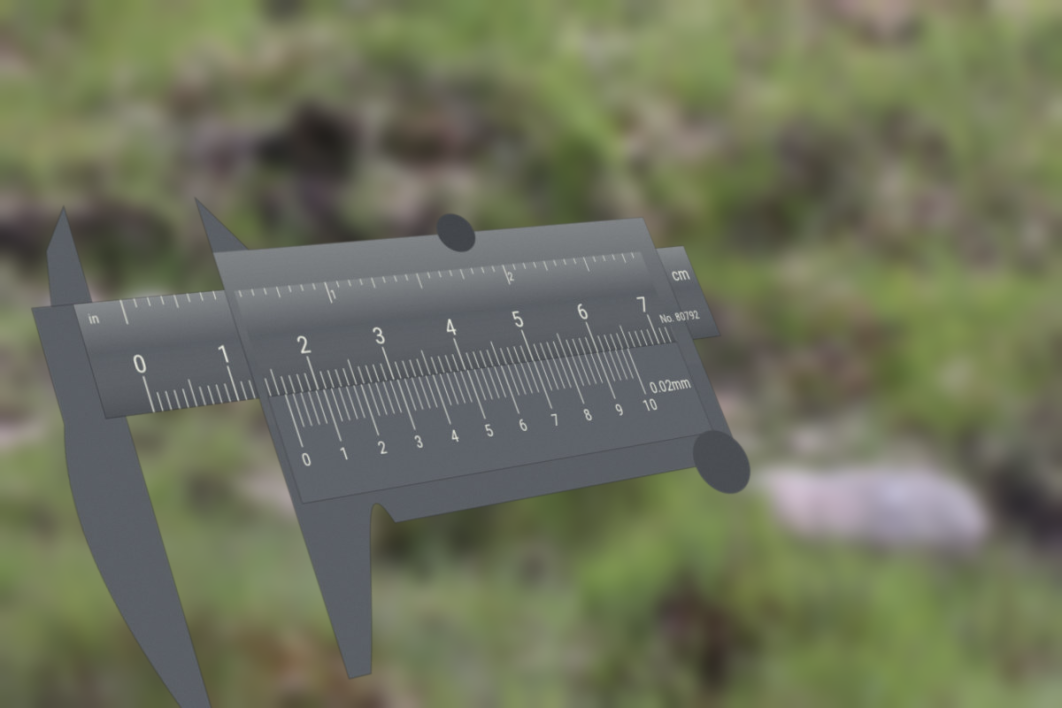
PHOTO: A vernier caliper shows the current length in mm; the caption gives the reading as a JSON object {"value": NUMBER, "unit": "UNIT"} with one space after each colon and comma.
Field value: {"value": 15.8, "unit": "mm"}
